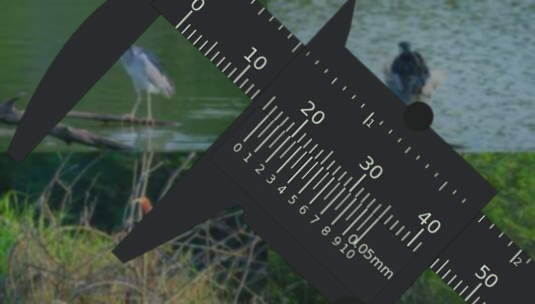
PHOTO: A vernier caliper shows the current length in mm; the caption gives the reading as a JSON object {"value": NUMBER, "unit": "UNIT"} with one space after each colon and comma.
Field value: {"value": 16.0, "unit": "mm"}
